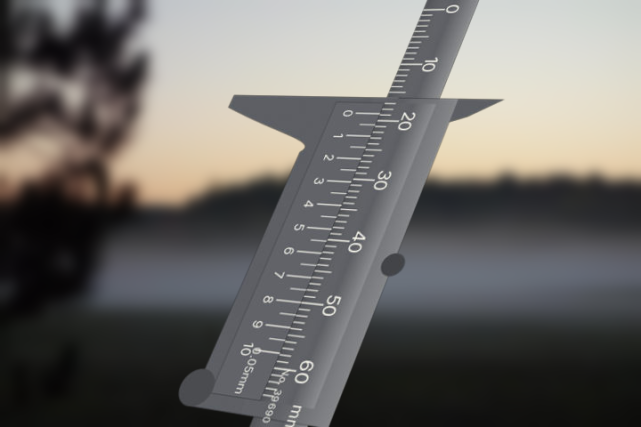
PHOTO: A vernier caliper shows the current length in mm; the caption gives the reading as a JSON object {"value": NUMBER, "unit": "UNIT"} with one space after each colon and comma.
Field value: {"value": 18.8, "unit": "mm"}
